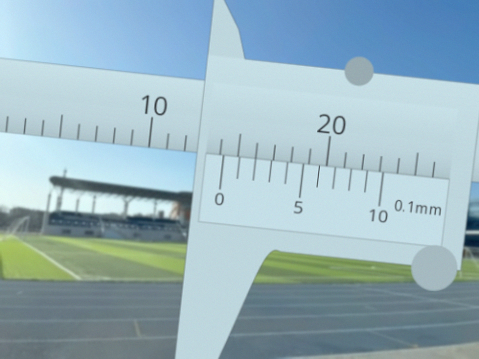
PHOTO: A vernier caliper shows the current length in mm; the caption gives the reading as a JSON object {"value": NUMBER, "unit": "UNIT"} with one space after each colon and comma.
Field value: {"value": 14.2, "unit": "mm"}
